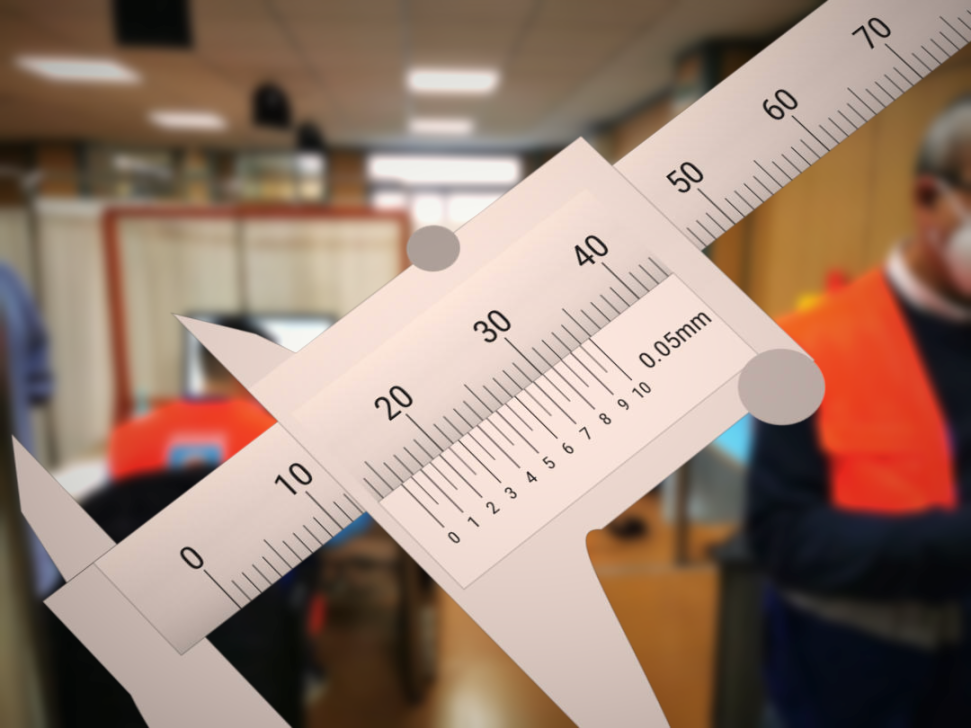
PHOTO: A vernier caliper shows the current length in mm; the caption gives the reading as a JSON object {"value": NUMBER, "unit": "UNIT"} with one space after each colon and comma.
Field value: {"value": 15.8, "unit": "mm"}
